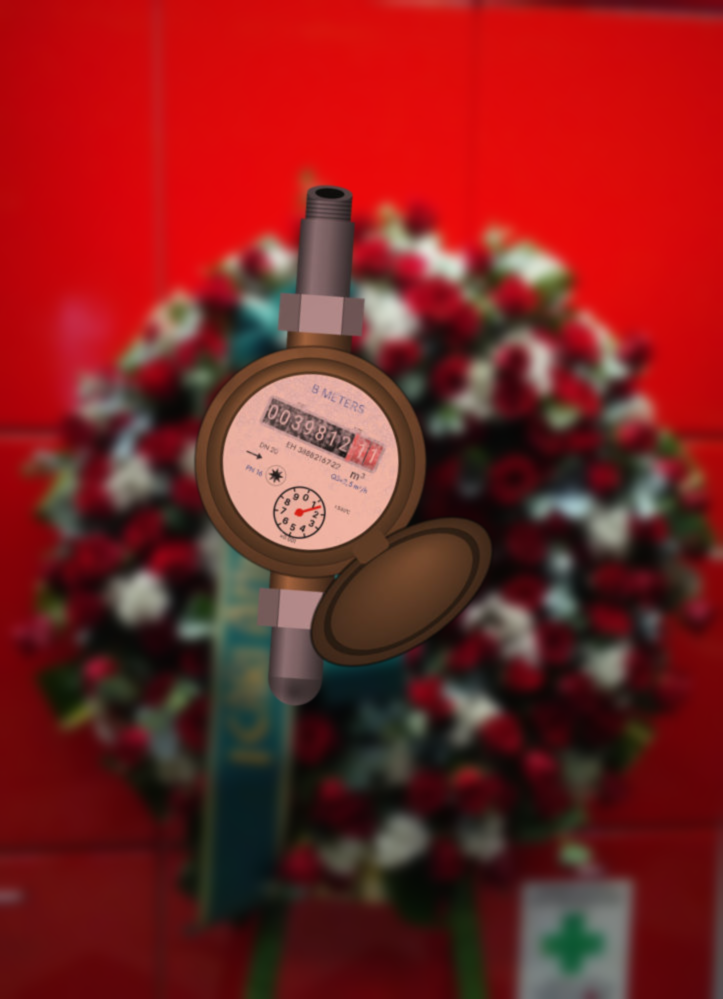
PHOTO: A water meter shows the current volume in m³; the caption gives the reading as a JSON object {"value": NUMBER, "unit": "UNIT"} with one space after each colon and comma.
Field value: {"value": 39812.111, "unit": "m³"}
